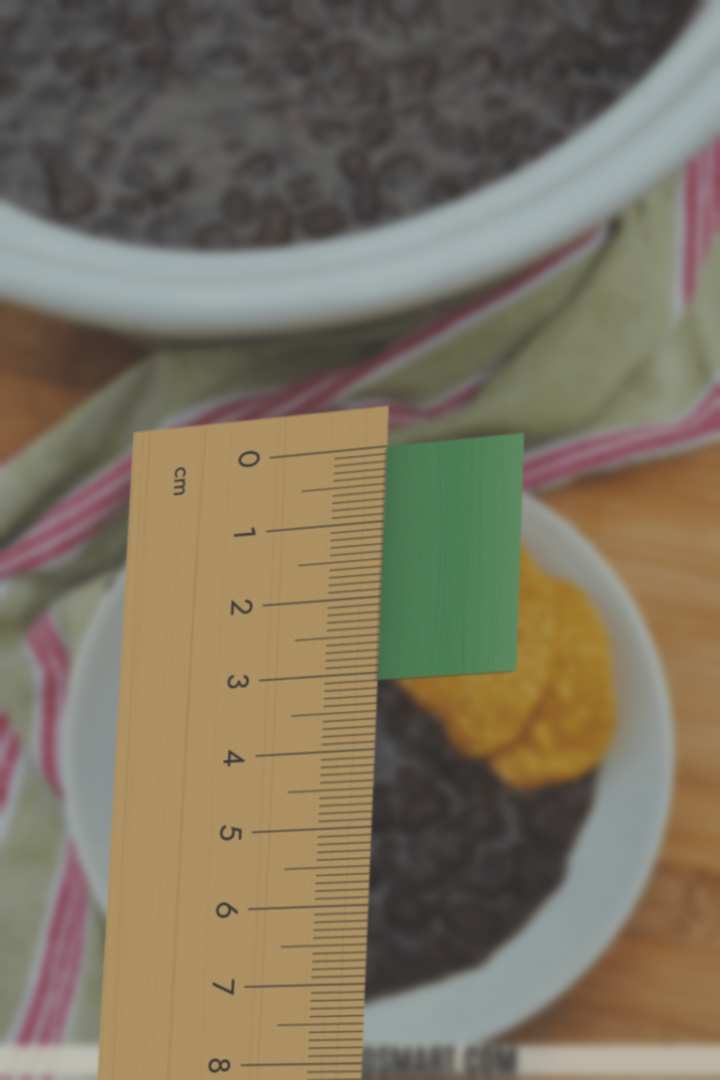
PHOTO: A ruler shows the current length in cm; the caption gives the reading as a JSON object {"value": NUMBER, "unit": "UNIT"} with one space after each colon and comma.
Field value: {"value": 3.1, "unit": "cm"}
